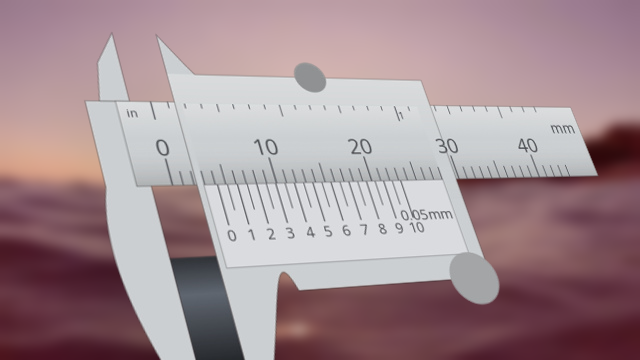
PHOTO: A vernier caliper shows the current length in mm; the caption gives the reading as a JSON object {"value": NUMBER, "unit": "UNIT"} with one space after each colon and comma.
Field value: {"value": 4.2, "unit": "mm"}
